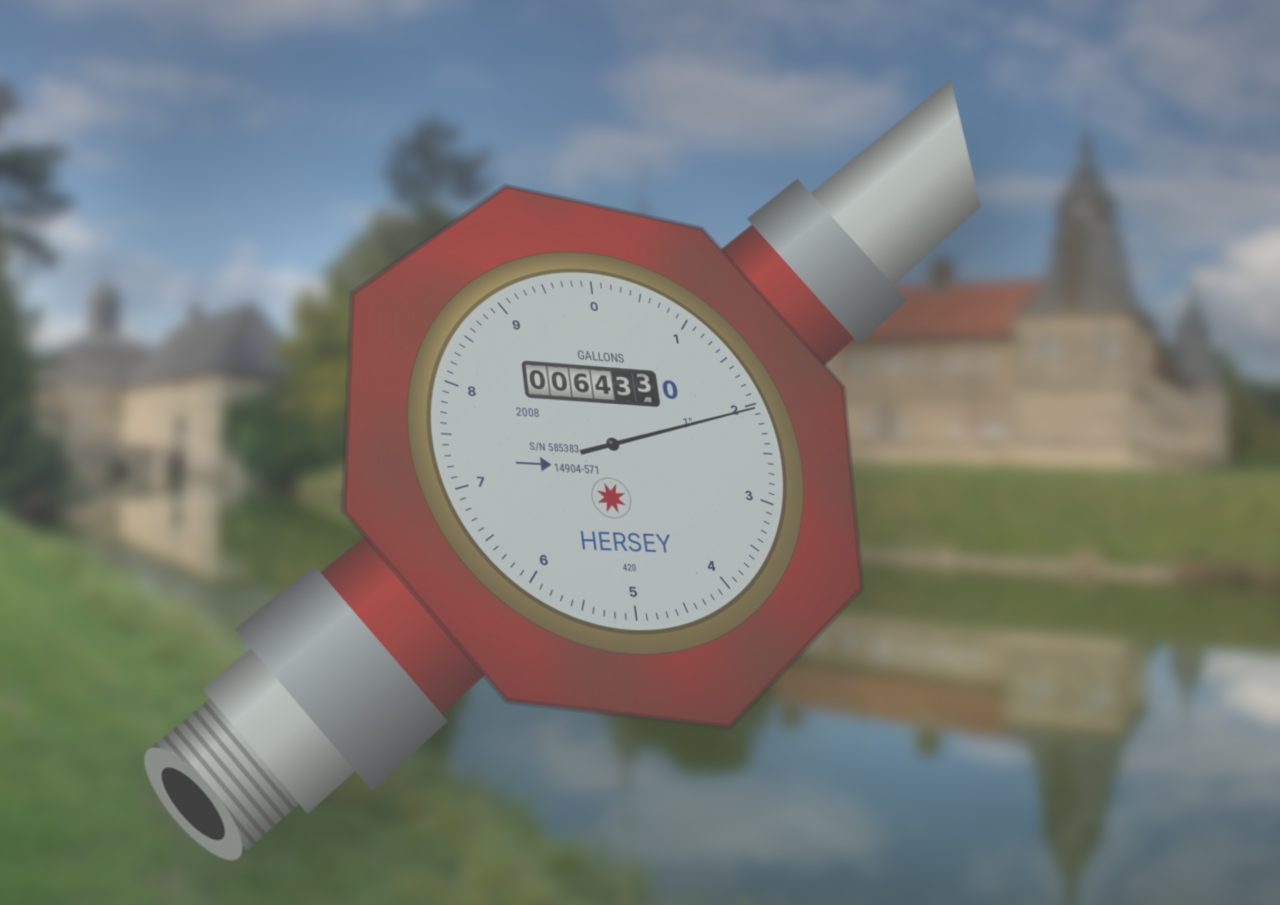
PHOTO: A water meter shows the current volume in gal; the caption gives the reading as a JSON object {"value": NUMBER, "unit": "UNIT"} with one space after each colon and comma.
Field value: {"value": 64332.0, "unit": "gal"}
